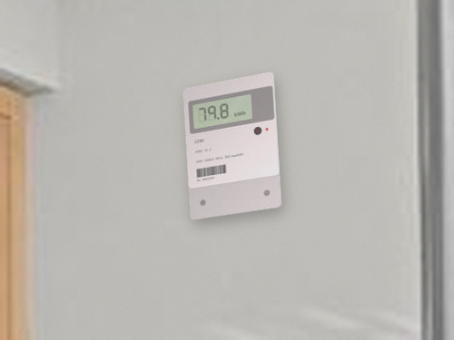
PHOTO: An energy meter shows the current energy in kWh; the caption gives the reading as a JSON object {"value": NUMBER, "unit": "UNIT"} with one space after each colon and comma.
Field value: {"value": 79.8, "unit": "kWh"}
